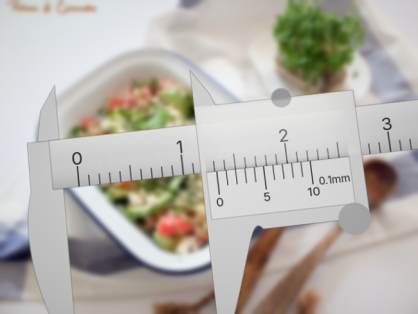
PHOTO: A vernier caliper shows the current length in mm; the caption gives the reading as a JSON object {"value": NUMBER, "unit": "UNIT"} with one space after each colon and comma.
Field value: {"value": 13.2, "unit": "mm"}
